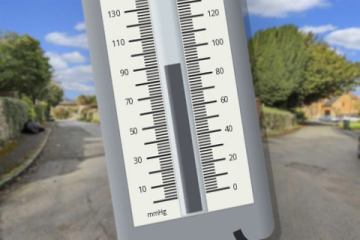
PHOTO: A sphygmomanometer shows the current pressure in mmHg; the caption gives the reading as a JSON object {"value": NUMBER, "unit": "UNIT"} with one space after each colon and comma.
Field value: {"value": 90, "unit": "mmHg"}
